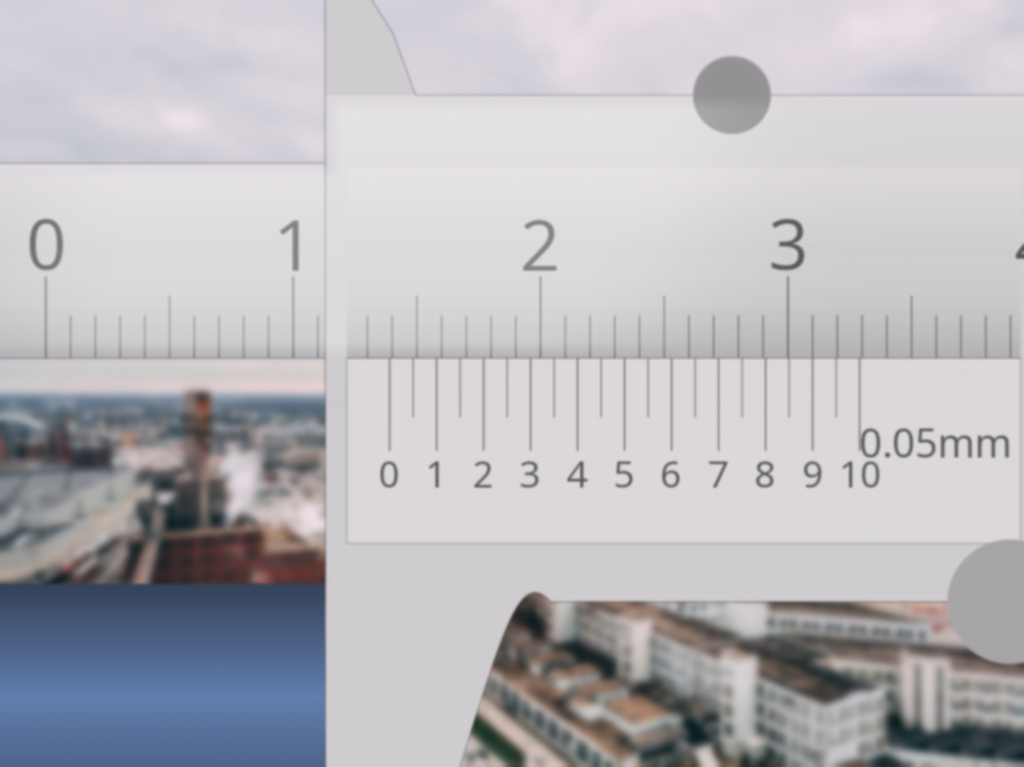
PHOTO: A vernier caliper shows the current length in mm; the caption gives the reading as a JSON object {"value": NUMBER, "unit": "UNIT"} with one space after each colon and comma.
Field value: {"value": 13.9, "unit": "mm"}
